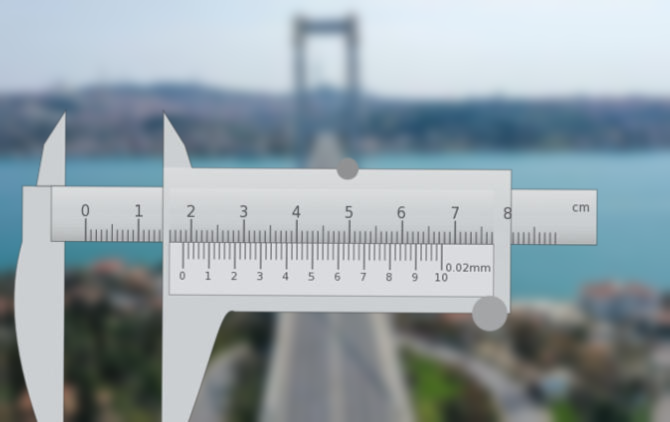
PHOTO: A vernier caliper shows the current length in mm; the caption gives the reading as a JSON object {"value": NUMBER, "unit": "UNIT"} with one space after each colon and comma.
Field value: {"value": 18.5, "unit": "mm"}
